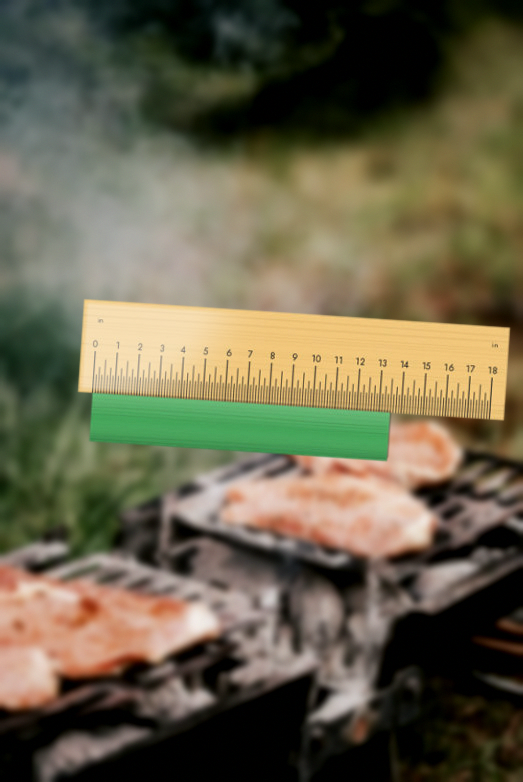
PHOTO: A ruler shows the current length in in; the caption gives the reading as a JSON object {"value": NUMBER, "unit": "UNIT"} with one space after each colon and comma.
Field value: {"value": 13.5, "unit": "in"}
